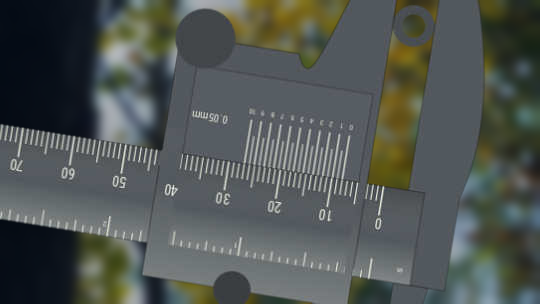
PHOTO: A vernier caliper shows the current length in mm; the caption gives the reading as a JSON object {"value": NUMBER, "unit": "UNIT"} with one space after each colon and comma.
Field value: {"value": 8.0, "unit": "mm"}
